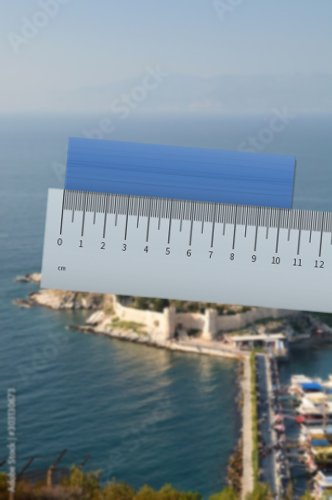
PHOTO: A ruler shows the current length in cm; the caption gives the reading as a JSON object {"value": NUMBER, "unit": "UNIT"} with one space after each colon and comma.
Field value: {"value": 10.5, "unit": "cm"}
